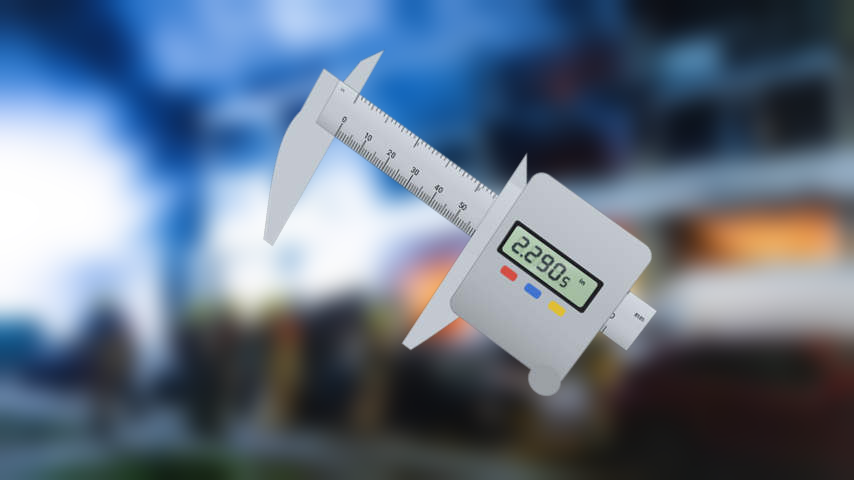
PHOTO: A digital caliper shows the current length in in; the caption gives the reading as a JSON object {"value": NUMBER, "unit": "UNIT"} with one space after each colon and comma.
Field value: {"value": 2.2905, "unit": "in"}
